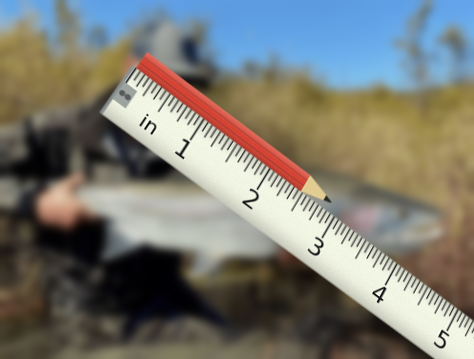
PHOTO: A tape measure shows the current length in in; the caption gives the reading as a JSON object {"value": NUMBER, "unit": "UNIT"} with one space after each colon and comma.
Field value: {"value": 2.875, "unit": "in"}
